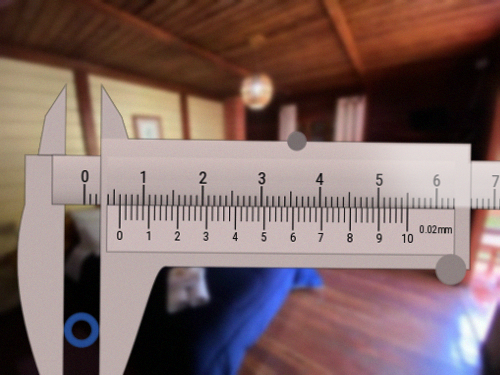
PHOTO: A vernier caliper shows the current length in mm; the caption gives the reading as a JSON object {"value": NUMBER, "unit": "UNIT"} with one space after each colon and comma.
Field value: {"value": 6.0, "unit": "mm"}
